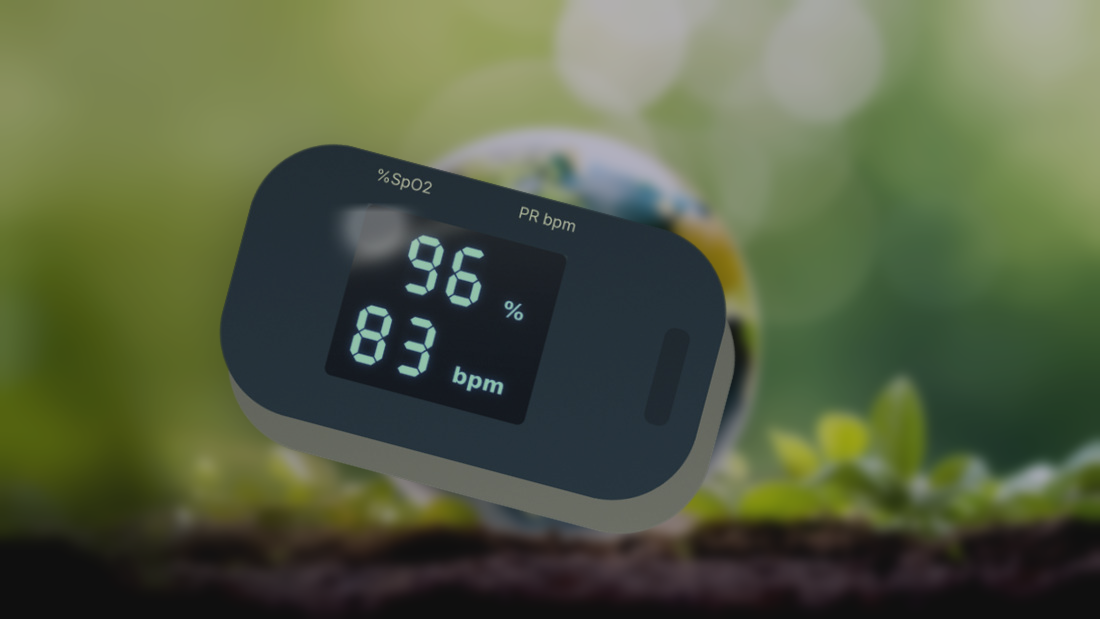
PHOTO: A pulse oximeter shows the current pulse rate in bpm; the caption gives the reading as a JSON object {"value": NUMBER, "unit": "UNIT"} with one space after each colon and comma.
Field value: {"value": 83, "unit": "bpm"}
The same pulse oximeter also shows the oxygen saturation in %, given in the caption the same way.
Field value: {"value": 96, "unit": "%"}
